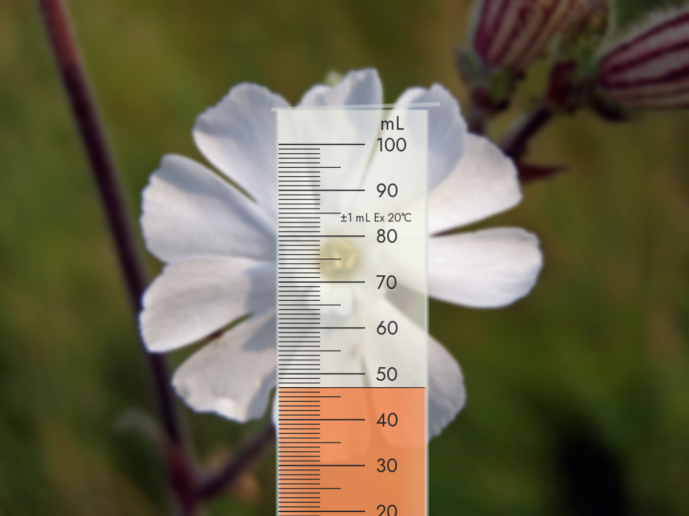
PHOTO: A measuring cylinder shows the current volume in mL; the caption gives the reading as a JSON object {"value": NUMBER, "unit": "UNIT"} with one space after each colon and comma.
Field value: {"value": 47, "unit": "mL"}
